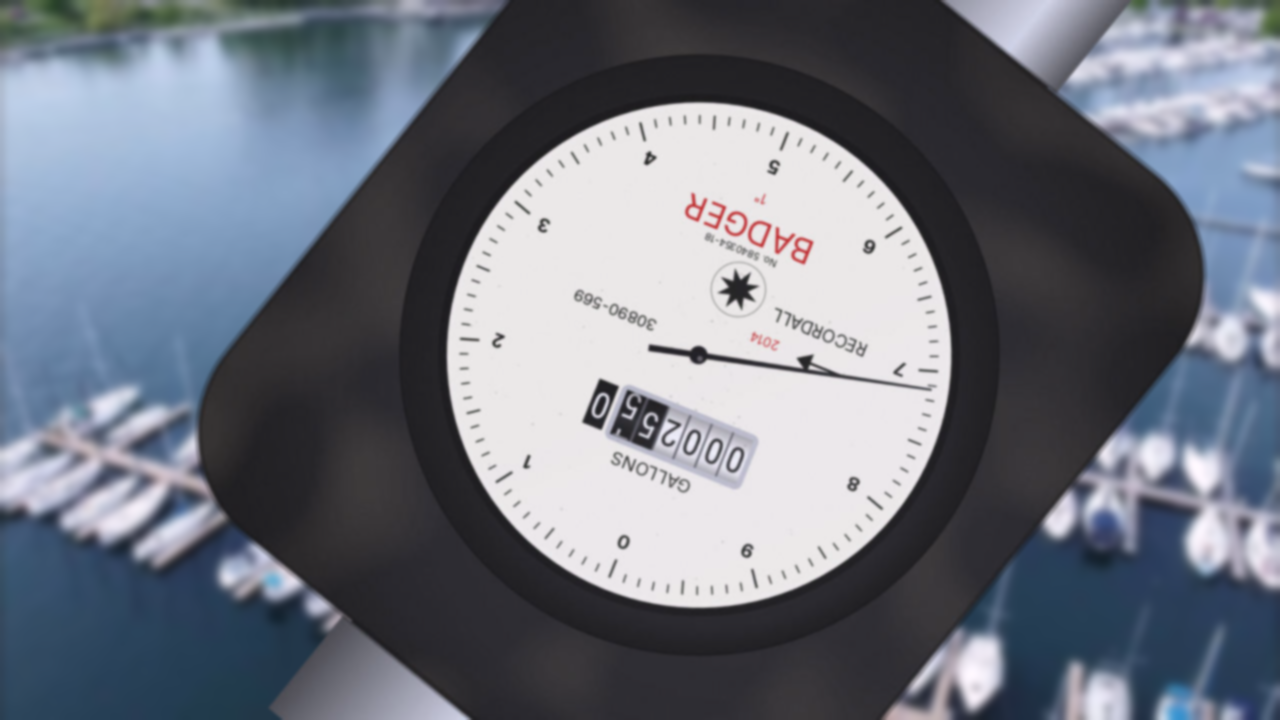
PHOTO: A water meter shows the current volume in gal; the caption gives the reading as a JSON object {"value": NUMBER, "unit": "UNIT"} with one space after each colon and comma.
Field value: {"value": 2547.1, "unit": "gal"}
